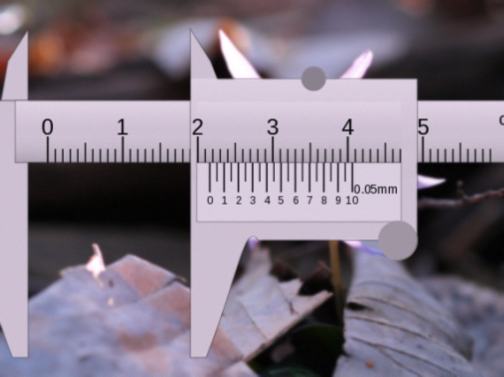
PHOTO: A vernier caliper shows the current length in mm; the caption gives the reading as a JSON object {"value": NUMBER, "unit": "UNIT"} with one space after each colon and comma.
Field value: {"value": 21.6, "unit": "mm"}
